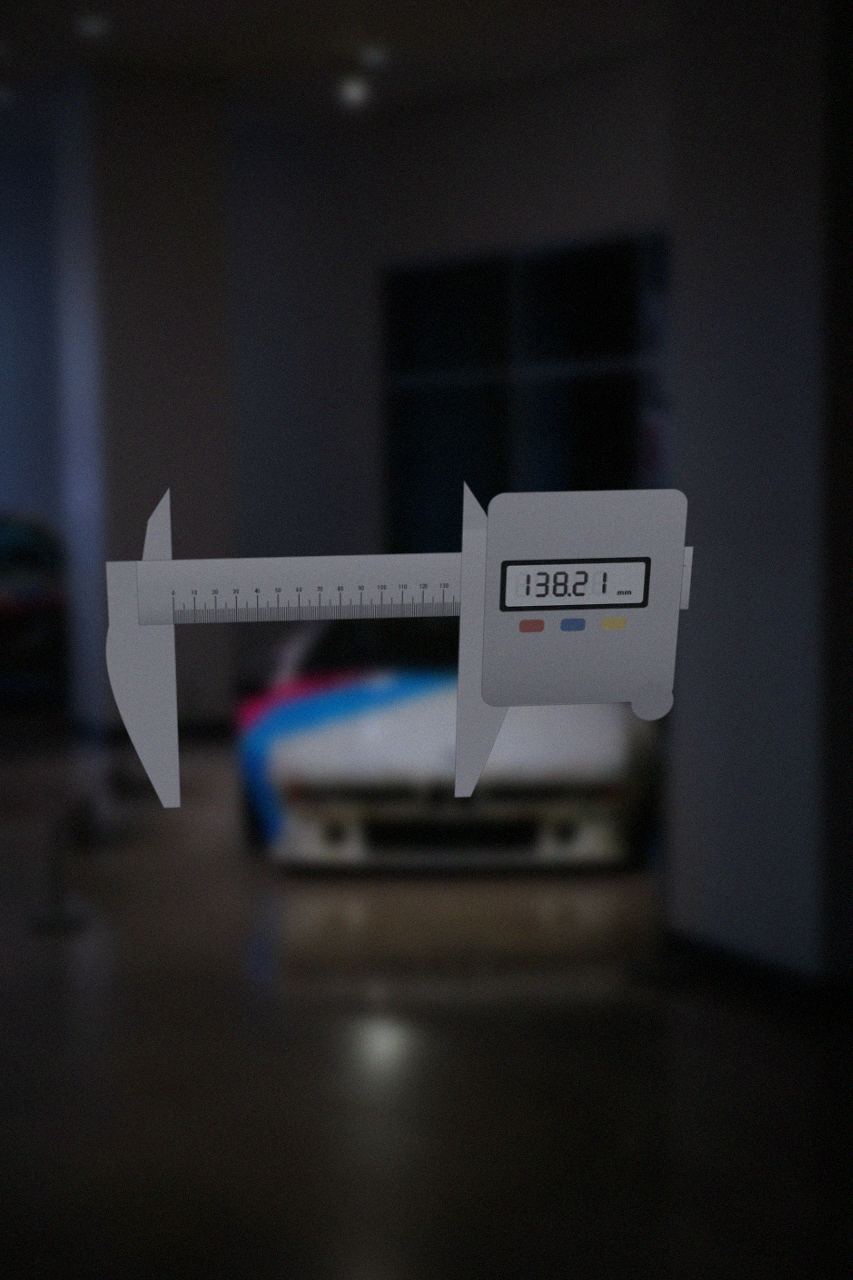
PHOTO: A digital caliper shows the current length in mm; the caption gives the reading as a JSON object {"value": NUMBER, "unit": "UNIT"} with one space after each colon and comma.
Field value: {"value": 138.21, "unit": "mm"}
